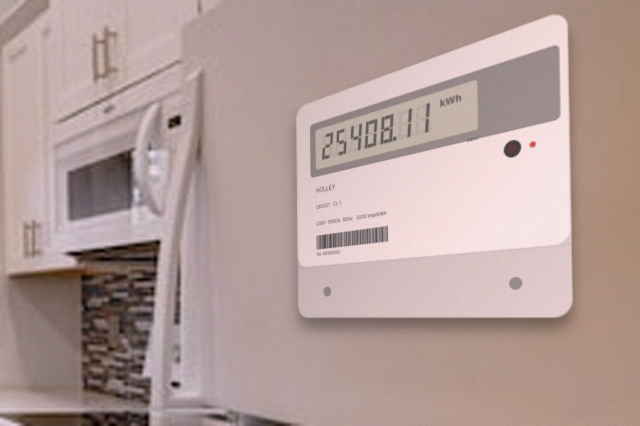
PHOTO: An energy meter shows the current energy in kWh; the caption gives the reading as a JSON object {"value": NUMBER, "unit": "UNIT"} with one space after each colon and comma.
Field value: {"value": 25408.11, "unit": "kWh"}
